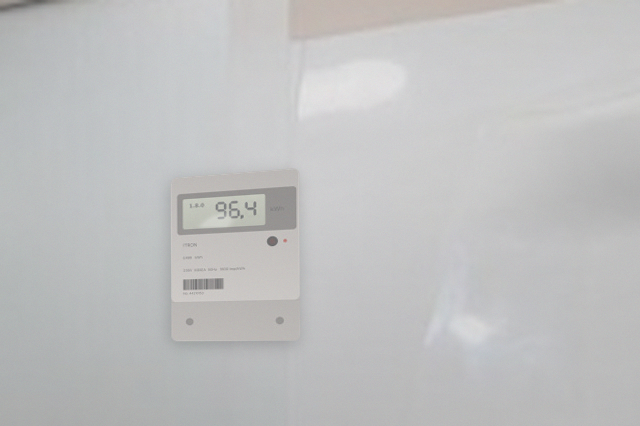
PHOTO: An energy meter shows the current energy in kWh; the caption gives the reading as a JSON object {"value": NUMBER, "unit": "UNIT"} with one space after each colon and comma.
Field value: {"value": 96.4, "unit": "kWh"}
